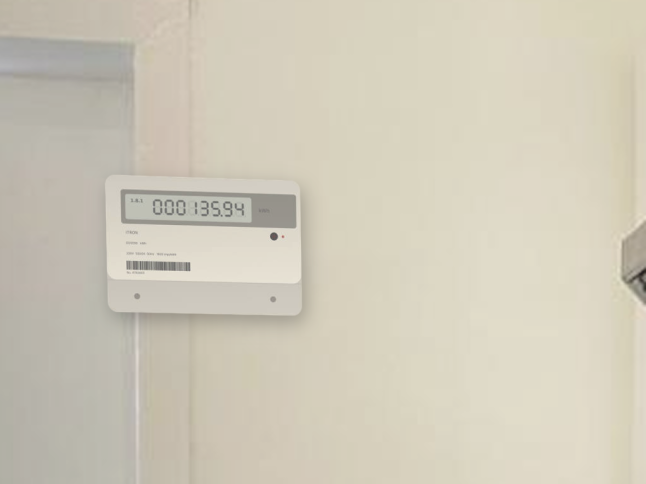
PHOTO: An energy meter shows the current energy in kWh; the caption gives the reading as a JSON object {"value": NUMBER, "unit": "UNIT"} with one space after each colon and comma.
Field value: {"value": 135.94, "unit": "kWh"}
